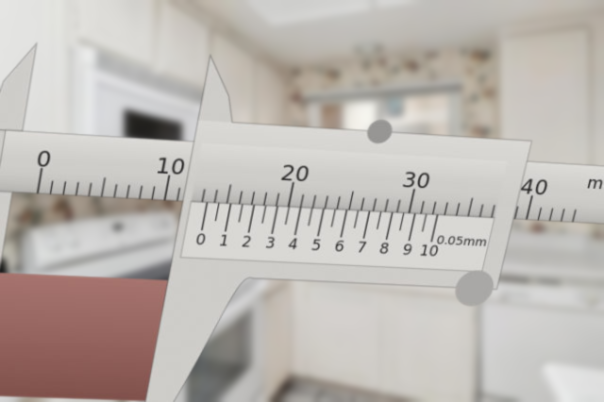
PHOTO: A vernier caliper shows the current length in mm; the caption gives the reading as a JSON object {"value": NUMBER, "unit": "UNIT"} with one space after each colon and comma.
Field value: {"value": 13.4, "unit": "mm"}
